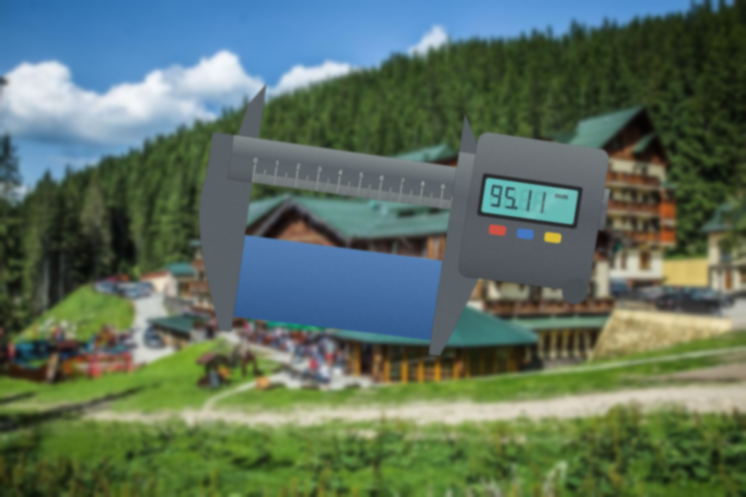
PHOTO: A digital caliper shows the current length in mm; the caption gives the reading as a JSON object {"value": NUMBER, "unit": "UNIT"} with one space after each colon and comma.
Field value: {"value": 95.11, "unit": "mm"}
